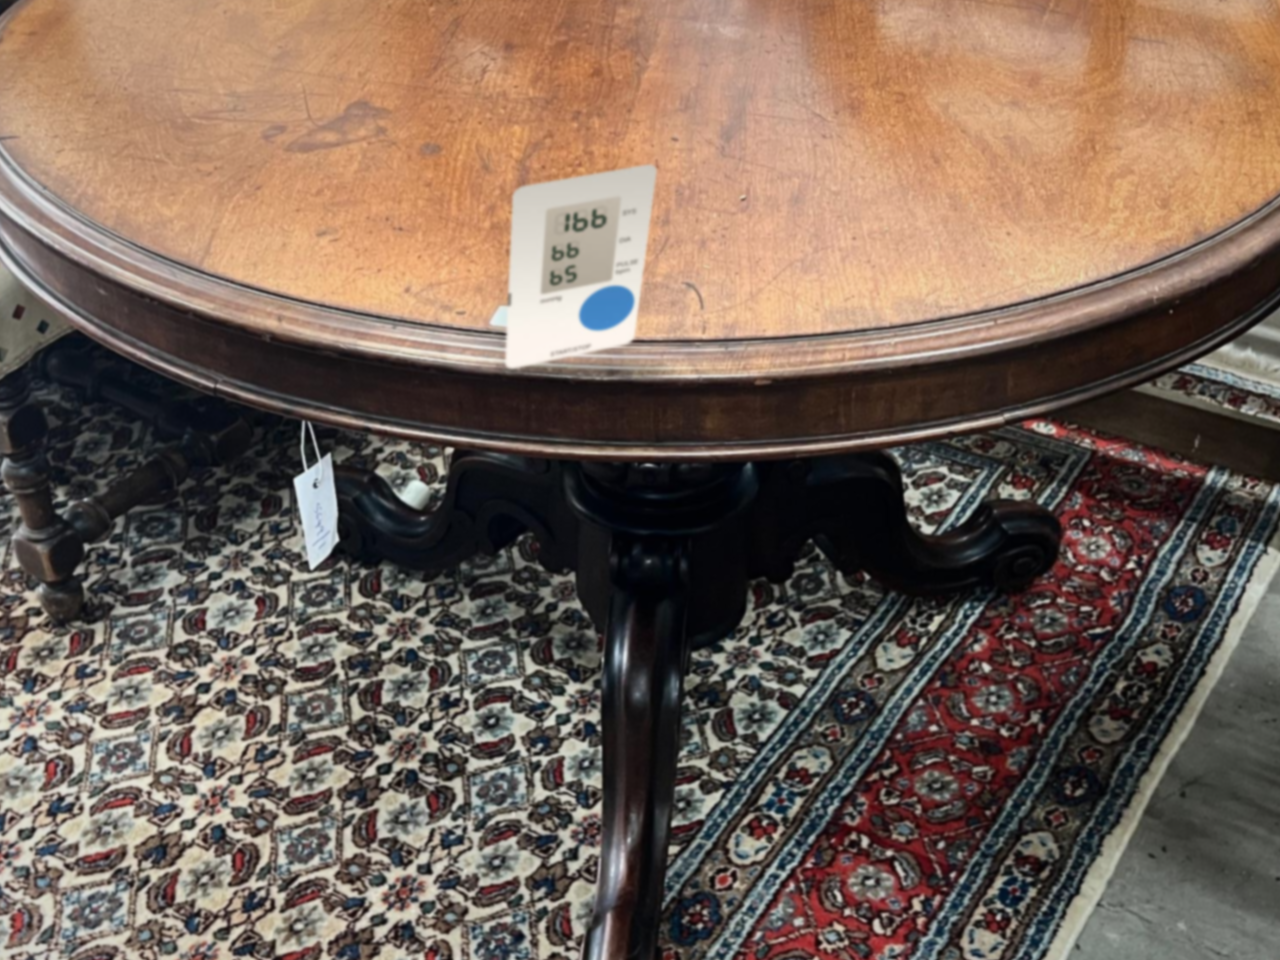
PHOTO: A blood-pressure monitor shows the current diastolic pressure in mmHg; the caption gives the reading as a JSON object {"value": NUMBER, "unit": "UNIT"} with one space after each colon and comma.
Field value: {"value": 66, "unit": "mmHg"}
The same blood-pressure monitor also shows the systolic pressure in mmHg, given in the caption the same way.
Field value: {"value": 166, "unit": "mmHg"}
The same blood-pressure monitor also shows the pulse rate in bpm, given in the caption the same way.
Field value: {"value": 65, "unit": "bpm"}
